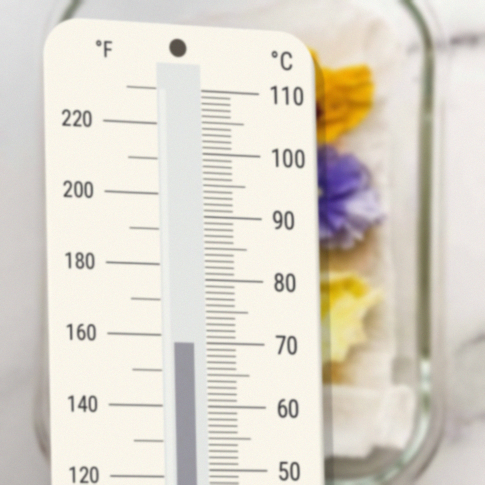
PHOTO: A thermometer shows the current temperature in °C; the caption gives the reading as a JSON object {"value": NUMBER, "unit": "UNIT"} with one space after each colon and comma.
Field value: {"value": 70, "unit": "°C"}
